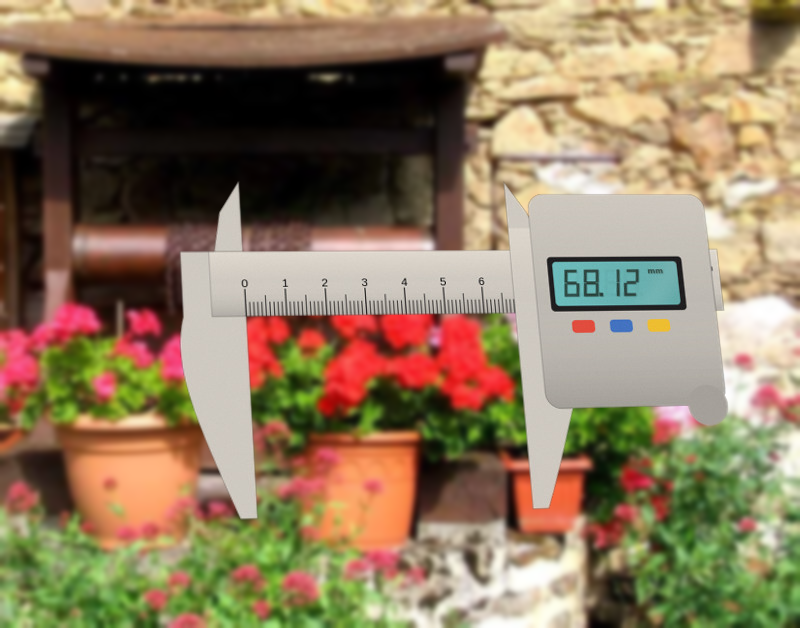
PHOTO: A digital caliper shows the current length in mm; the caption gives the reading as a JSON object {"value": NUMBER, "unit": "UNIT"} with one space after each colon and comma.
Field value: {"value": 68.12, "unit": "mm"}
